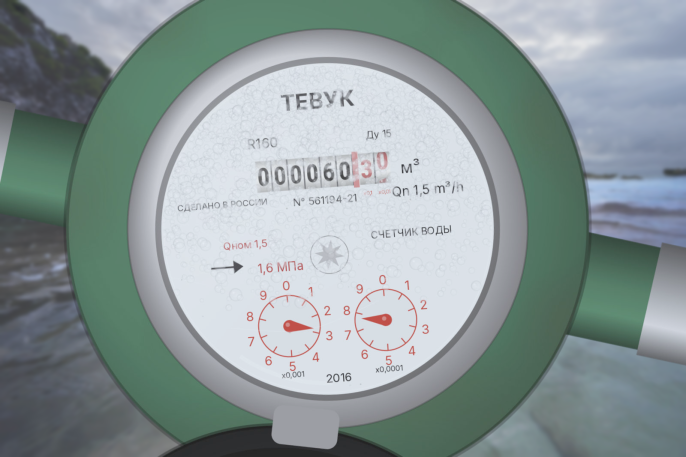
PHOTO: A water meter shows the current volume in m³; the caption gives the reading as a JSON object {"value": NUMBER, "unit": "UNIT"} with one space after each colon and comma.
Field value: {"value": 60.3027, "unit": "m³"}
